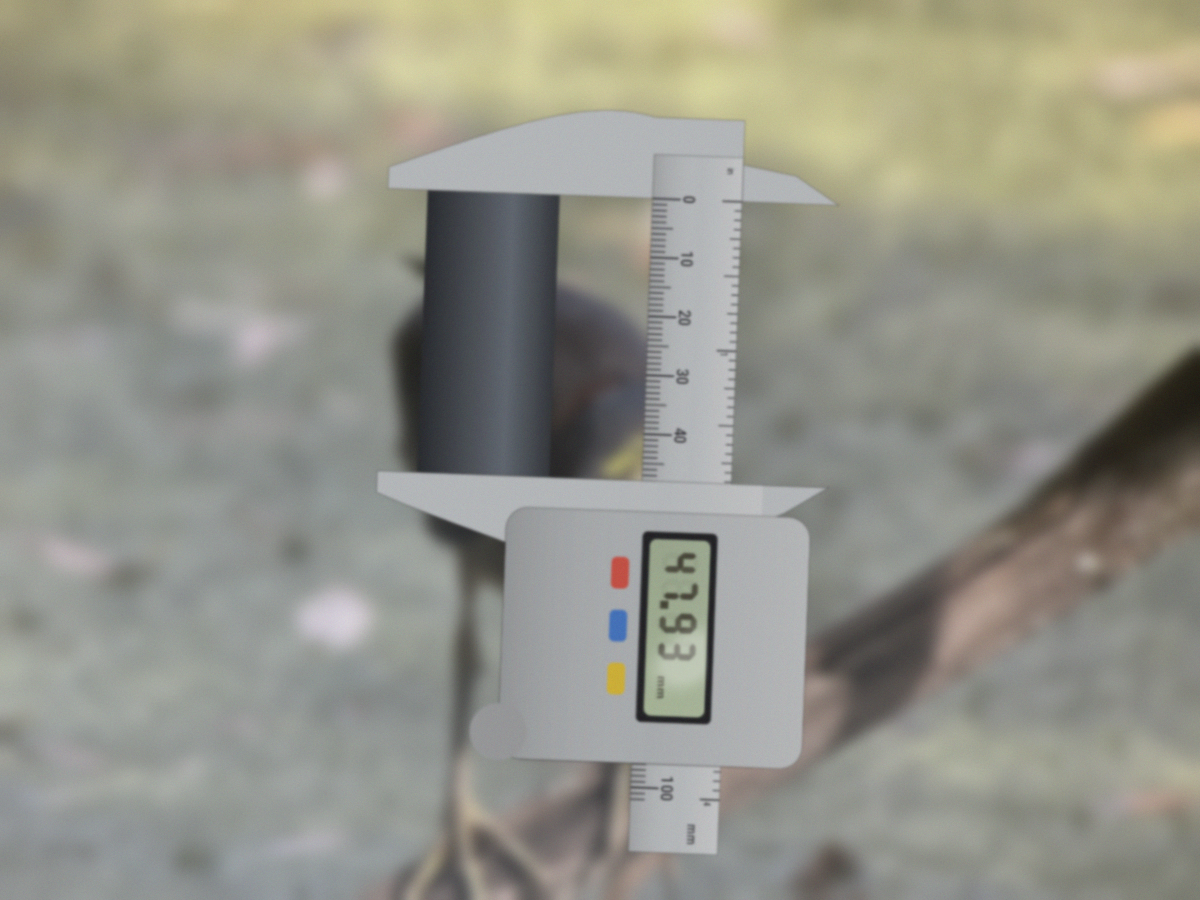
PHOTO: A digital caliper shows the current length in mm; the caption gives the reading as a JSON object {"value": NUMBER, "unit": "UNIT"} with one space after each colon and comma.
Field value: {"value": 47.93, "unit": "mm"}
